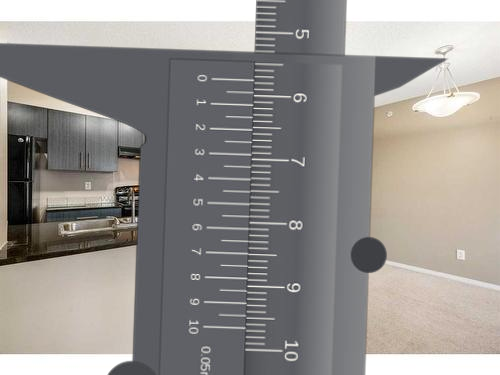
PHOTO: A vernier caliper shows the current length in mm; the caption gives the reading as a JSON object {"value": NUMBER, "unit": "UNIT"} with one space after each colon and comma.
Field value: {"value": 57.6, "unit": "mm"}
